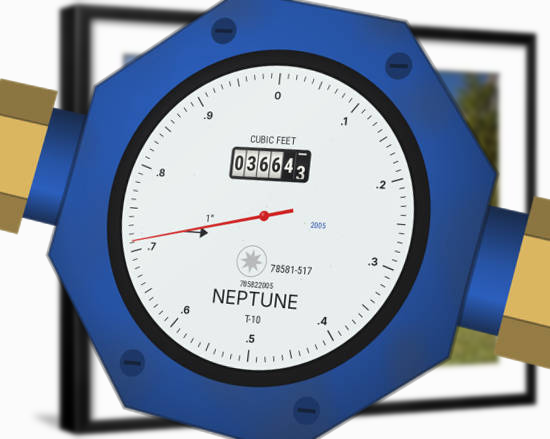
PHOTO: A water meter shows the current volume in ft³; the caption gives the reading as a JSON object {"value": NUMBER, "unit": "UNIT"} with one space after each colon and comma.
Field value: {"value": 36642.71, "unit": "ft³"}
